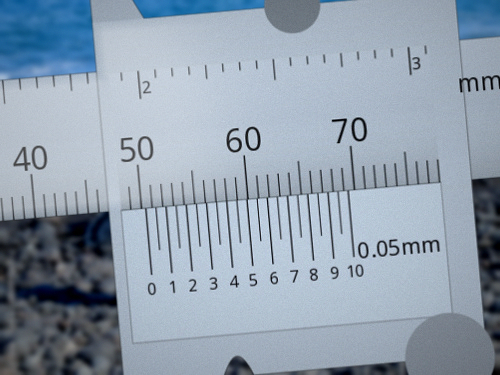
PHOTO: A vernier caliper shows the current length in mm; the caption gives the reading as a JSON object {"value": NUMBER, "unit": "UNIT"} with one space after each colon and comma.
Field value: {"value": 50.4, "unit": "mm"}
